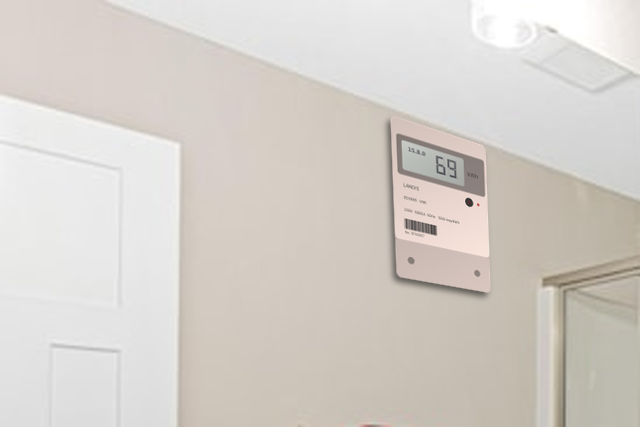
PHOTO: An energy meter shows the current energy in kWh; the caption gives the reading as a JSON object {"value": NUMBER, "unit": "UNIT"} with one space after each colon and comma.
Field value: {"value": 69, "unit": "kWh"}
